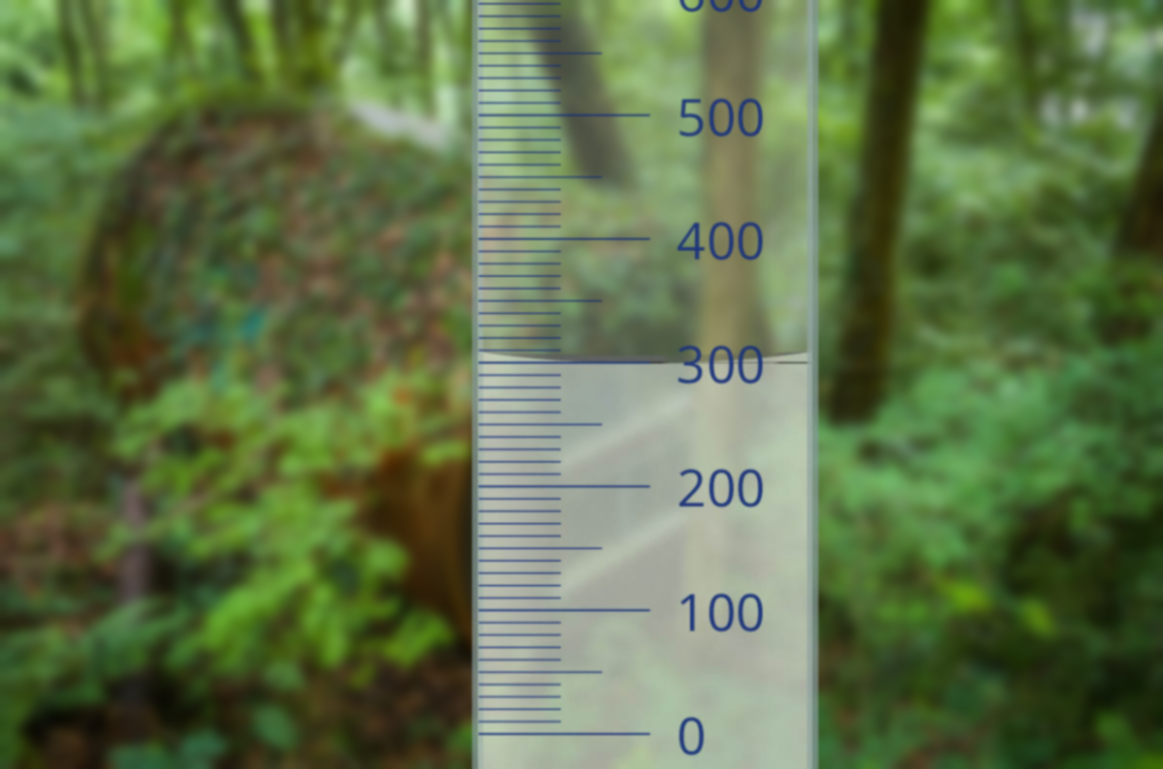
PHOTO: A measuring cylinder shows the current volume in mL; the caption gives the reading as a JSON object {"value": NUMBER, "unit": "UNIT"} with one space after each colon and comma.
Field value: {"value": 300, "unit": "mL"}
